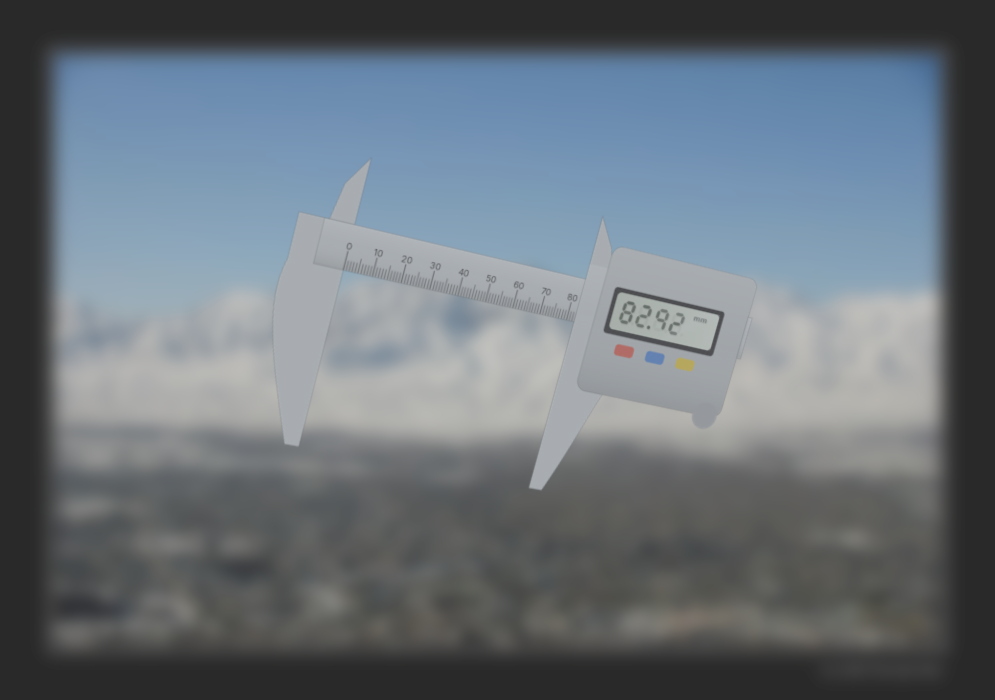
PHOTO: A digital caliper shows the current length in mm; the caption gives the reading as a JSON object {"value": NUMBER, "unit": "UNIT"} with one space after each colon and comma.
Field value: {"value": 82.92, "unit": "mm"}
